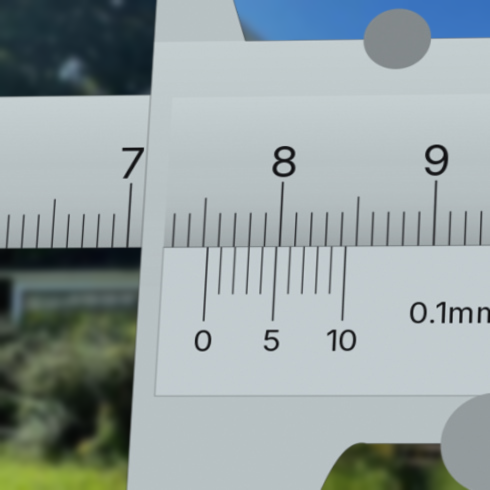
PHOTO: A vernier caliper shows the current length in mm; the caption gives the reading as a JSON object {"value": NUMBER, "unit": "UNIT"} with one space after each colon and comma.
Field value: {"value": 75.3, "unit": "mm"}
